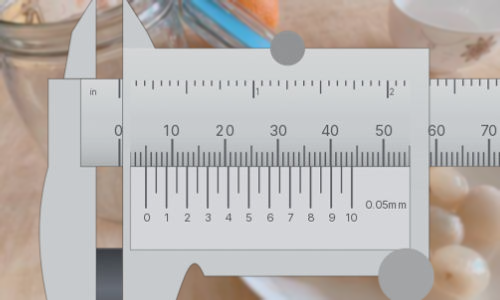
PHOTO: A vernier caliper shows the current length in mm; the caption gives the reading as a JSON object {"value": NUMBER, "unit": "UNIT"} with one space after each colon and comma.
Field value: {"value": 5.0, "unit": "mm"}
